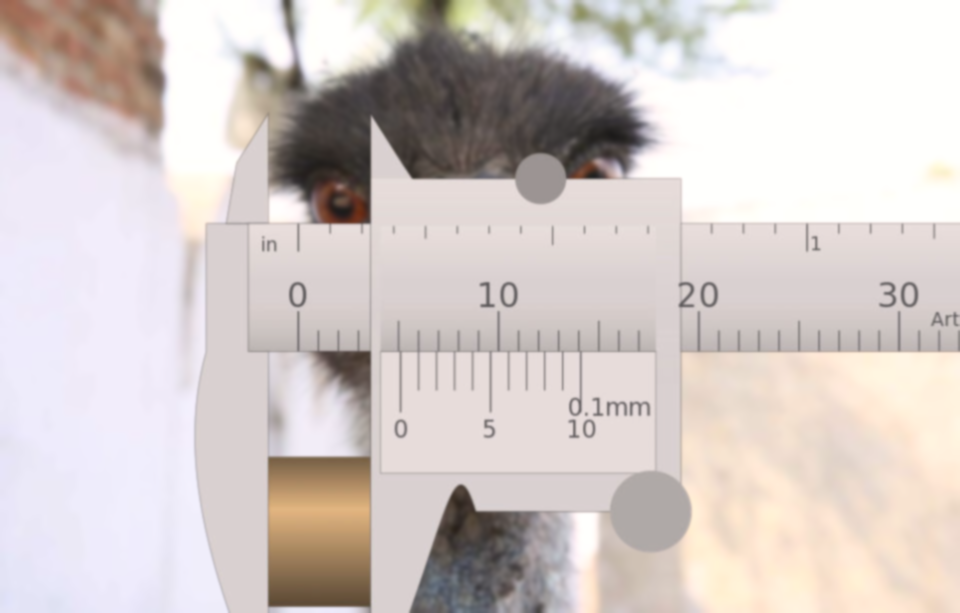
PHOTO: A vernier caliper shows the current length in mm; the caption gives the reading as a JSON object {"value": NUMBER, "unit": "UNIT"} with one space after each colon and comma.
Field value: {"value": 5.1, "unit": "mm"}
